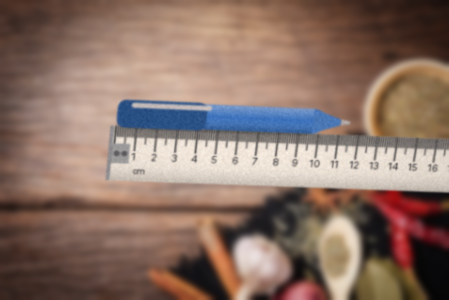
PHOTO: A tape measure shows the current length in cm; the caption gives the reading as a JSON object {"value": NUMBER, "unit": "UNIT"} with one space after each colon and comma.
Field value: {"value": 11.5, "unit": "cm"}
